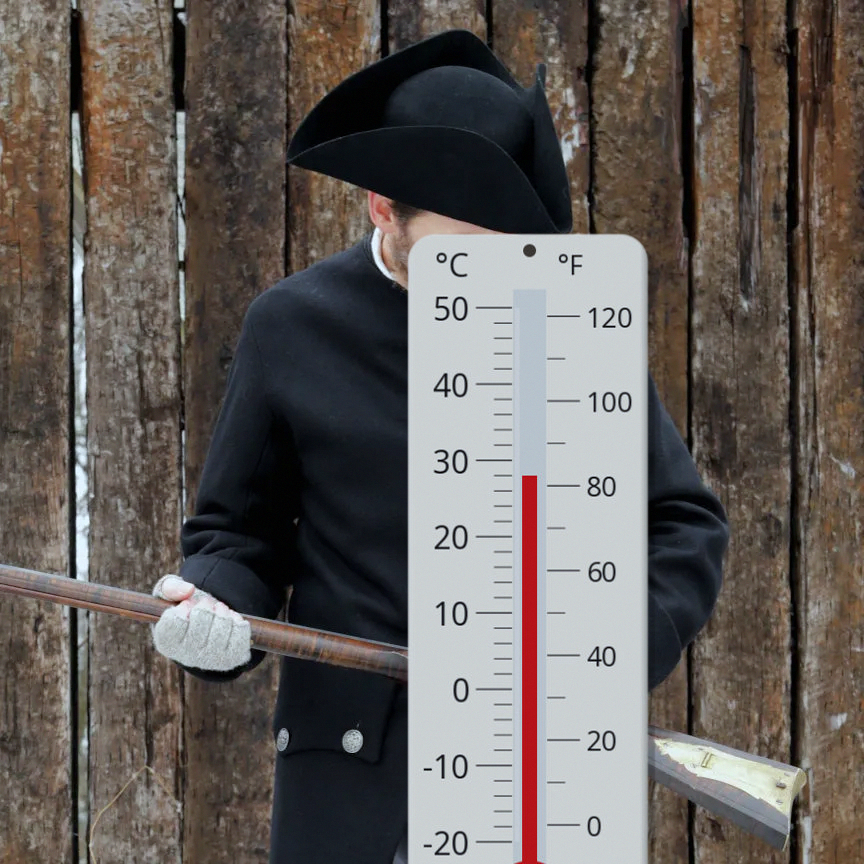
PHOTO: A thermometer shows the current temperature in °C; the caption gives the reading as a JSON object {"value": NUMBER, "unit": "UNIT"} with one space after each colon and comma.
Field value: {"value": 28, "unit": "°C"}
